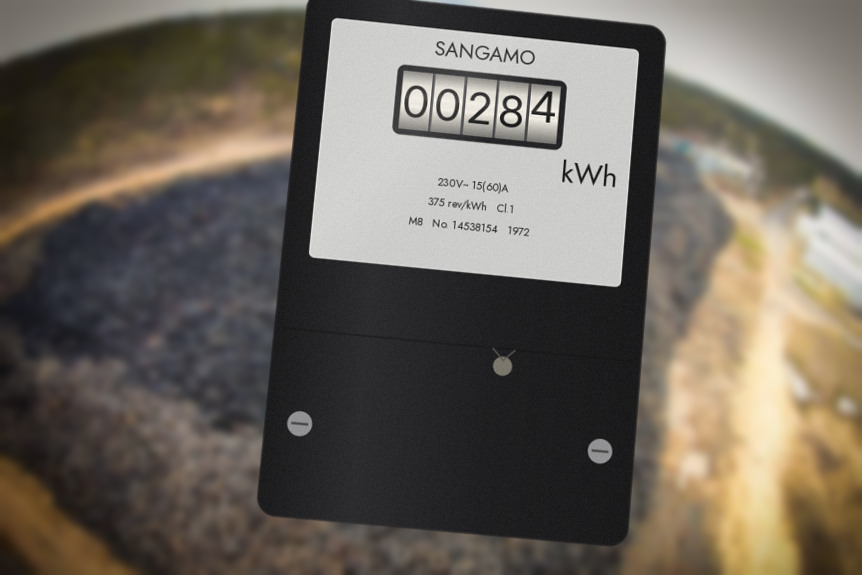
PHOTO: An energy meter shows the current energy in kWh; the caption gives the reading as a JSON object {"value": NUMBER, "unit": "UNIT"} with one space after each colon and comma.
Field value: {"value": 284, "unit": "kWh"}
